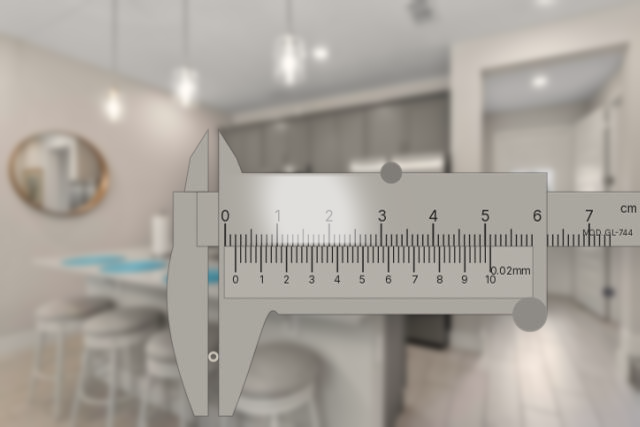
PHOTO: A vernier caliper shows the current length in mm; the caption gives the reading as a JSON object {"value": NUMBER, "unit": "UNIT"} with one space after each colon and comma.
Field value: {"value": 2.0, "unit": "mm"}
